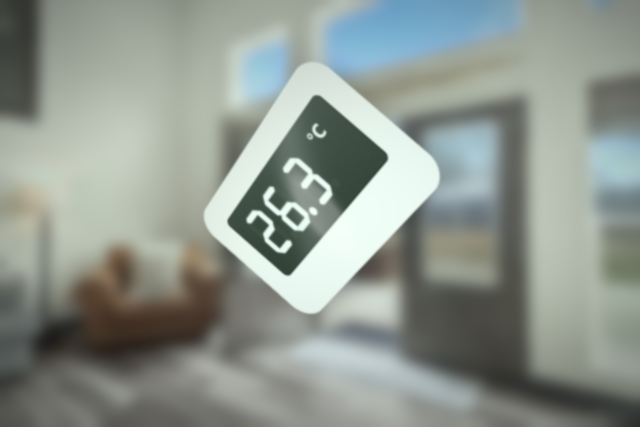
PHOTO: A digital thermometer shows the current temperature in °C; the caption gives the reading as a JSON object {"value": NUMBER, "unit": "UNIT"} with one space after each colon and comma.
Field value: {"value": 26.3, "unit": "°C"}
